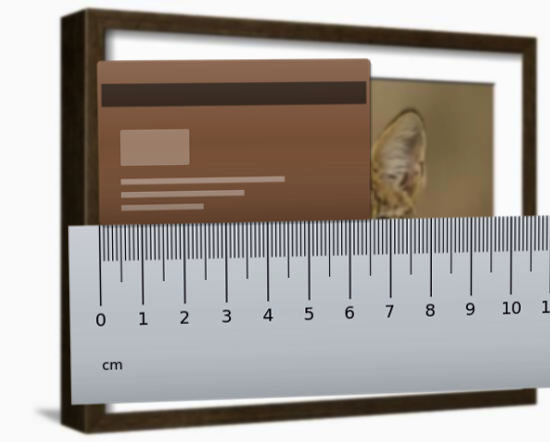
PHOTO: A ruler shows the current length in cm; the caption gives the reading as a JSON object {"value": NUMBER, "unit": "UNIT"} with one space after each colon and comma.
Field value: {"value": 6.5, "unit": "cm"}
